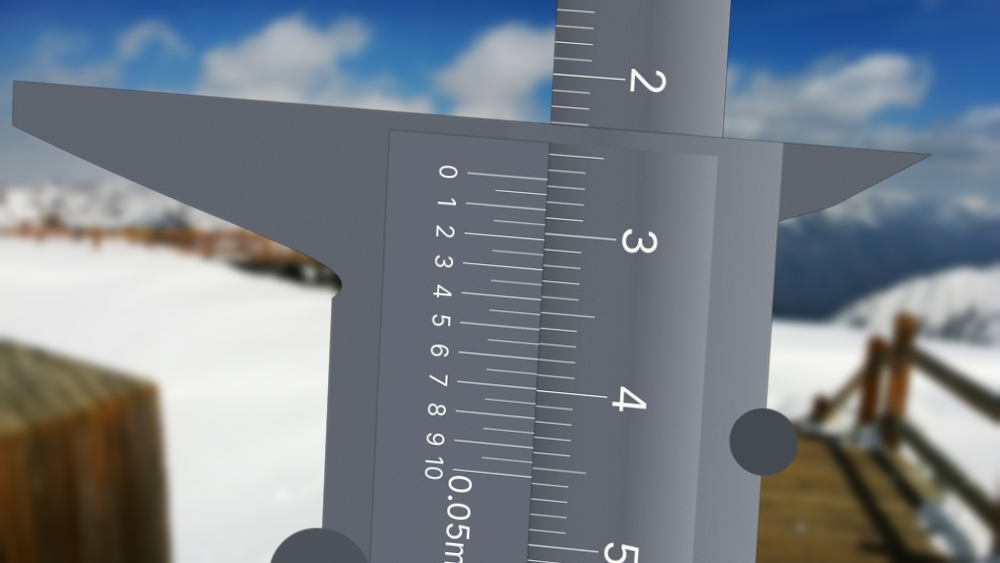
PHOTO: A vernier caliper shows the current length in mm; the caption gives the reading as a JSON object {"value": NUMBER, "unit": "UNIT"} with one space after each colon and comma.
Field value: {"value": 26.6, "unit": "mm"}
